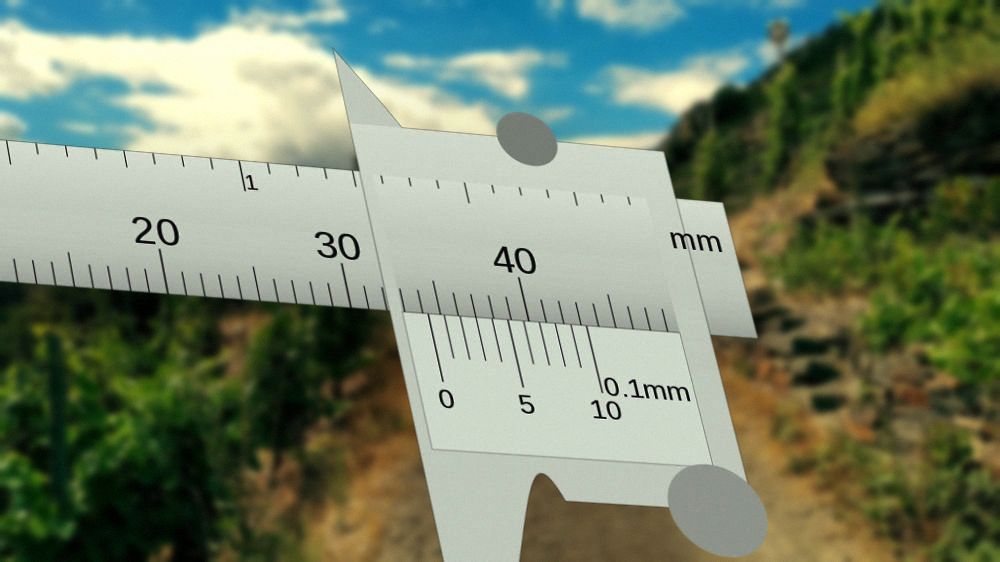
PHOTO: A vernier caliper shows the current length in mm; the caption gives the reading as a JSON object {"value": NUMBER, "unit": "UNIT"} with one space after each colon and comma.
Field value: {"value": 34.3, "unit": "mm"}
